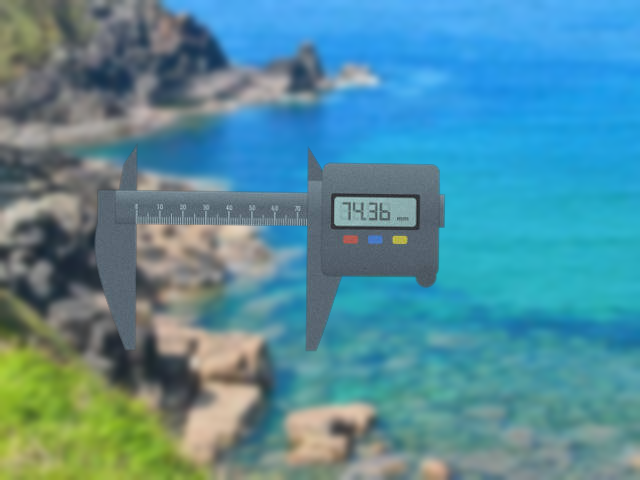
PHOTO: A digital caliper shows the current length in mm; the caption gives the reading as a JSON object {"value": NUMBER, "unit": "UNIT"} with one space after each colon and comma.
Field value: {"value": 74.36, "unit": "mm"}
